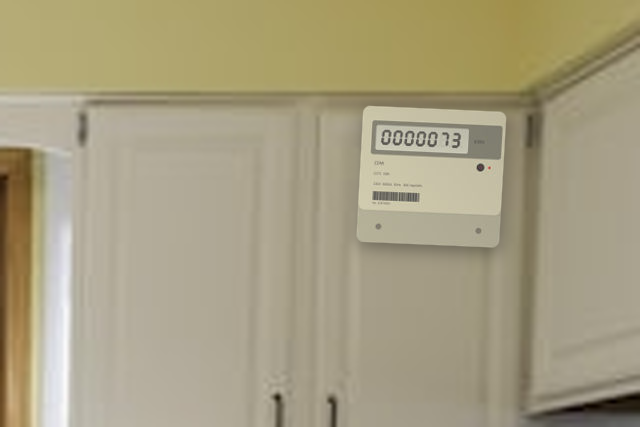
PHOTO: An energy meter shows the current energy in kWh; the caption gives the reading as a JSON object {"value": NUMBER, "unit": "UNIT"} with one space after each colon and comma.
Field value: {"value": 73, "unit": "kWh"}
